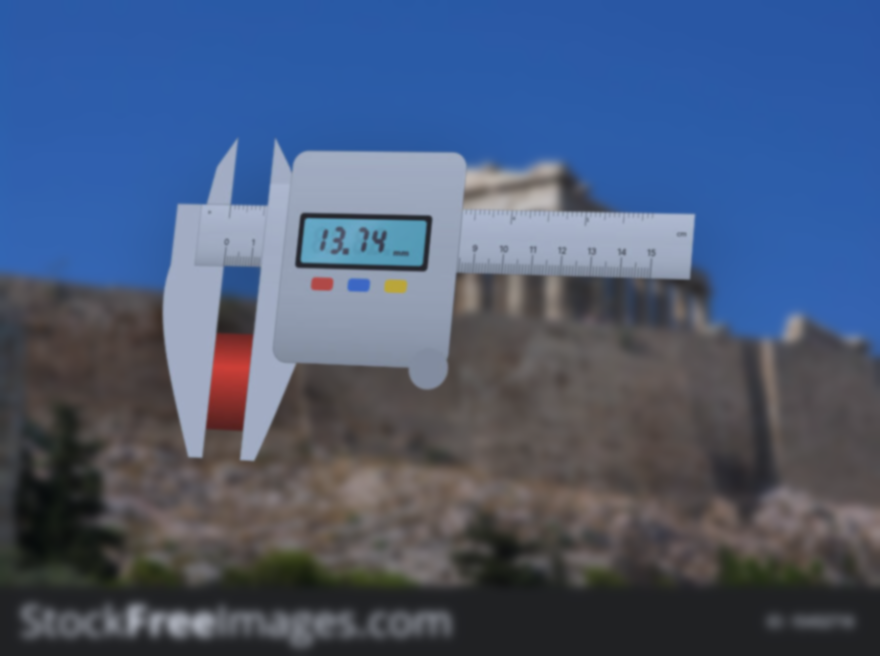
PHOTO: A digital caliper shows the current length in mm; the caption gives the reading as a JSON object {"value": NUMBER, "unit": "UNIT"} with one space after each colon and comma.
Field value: {"value": 13.74, "unit": "mm"}
